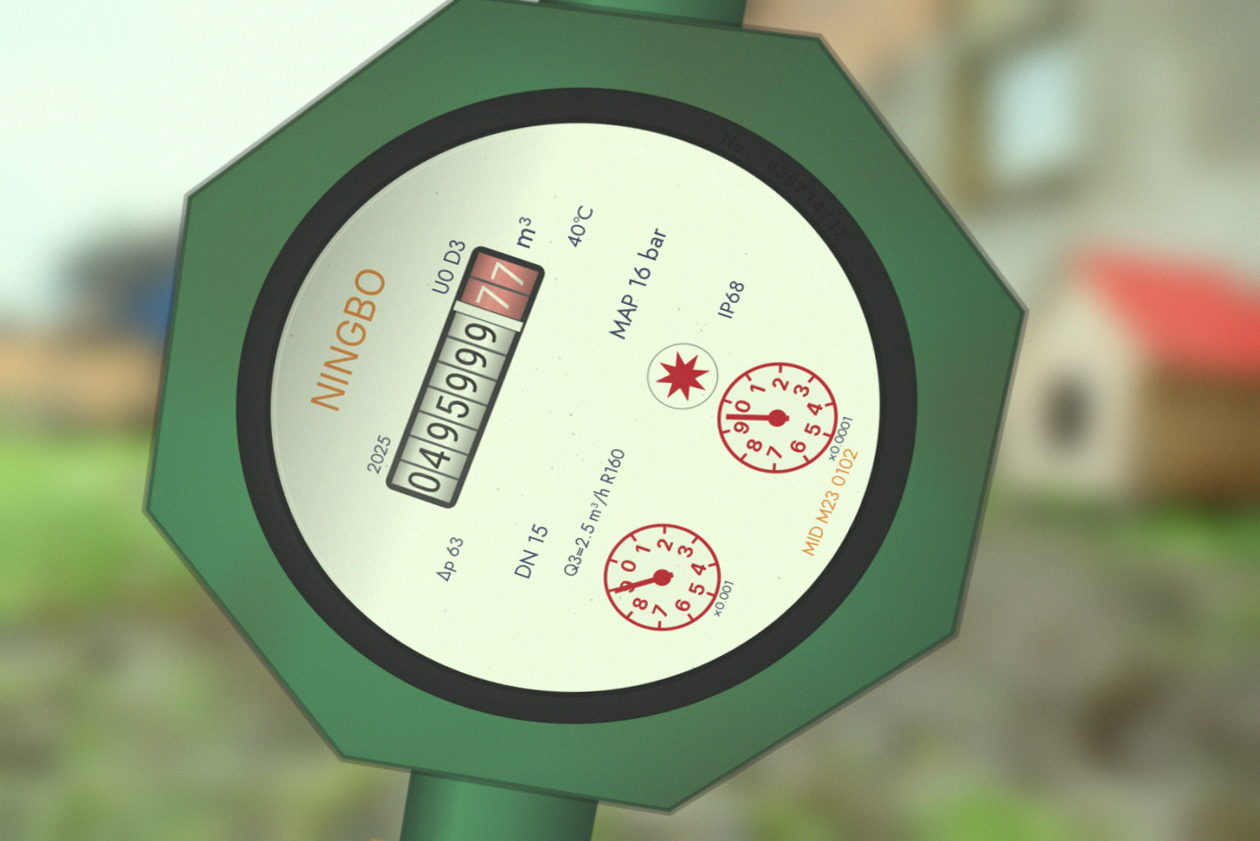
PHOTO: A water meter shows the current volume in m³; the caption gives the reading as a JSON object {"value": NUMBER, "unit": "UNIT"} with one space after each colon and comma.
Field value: {"value": 495999.7689, "unit": "m³"}
